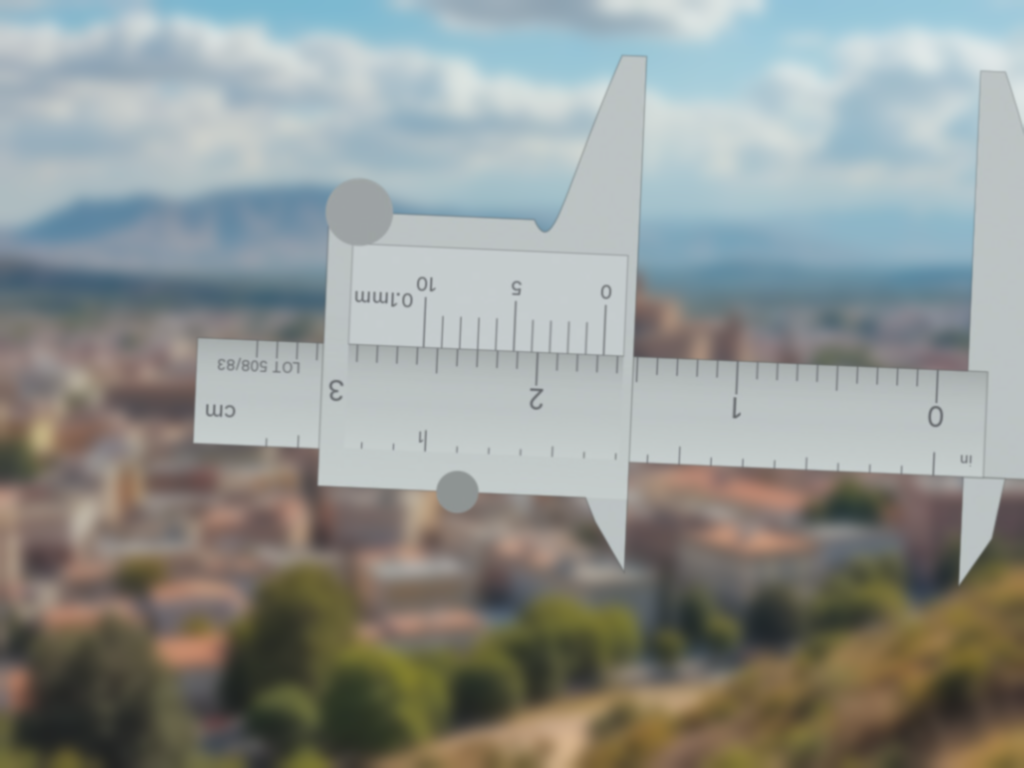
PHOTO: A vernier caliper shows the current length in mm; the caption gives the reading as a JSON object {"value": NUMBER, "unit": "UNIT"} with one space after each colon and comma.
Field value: {"value": 16.7, "unit": "mm"}
